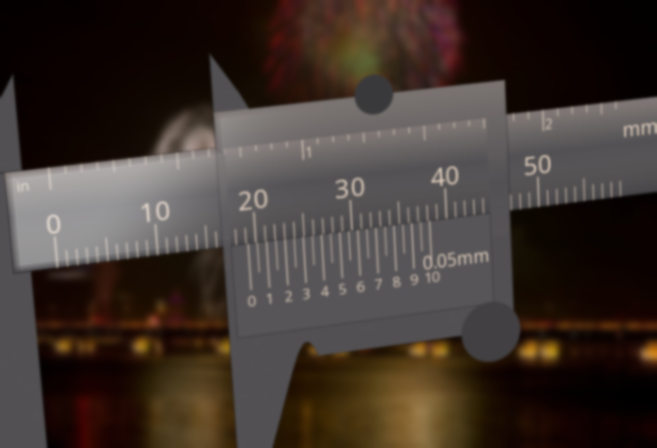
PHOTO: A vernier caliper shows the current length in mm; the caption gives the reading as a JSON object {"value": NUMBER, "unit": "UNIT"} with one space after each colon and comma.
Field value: {"value": 19.2, "unit": "mm"}
